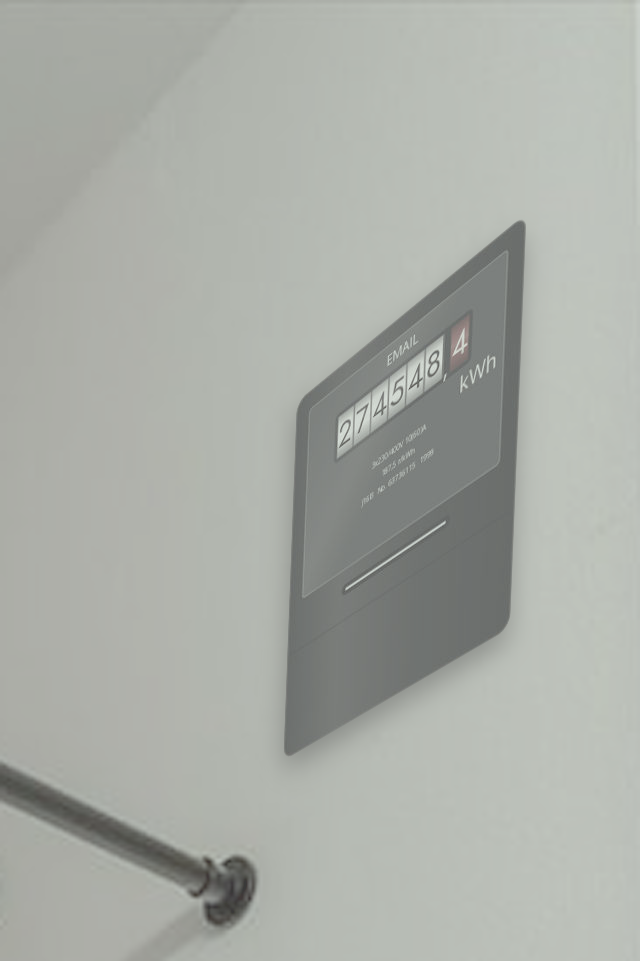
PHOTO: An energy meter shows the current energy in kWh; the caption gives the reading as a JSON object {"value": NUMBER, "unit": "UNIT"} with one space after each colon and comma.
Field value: {"value": 274548.4, "unit": "kWh"}
